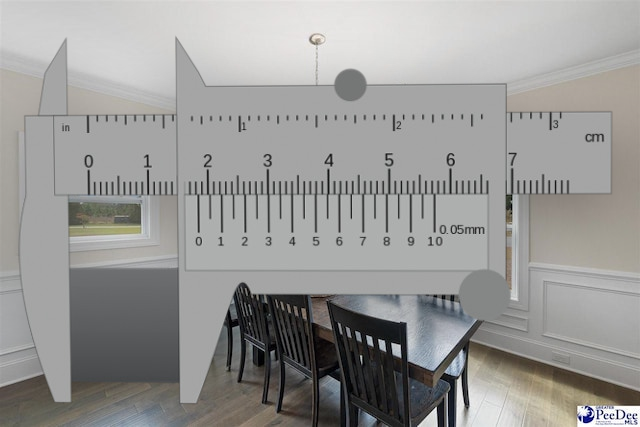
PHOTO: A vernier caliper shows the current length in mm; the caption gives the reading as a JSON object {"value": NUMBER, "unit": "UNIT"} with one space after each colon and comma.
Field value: {"value": 18.4, "unit": "mm"}
